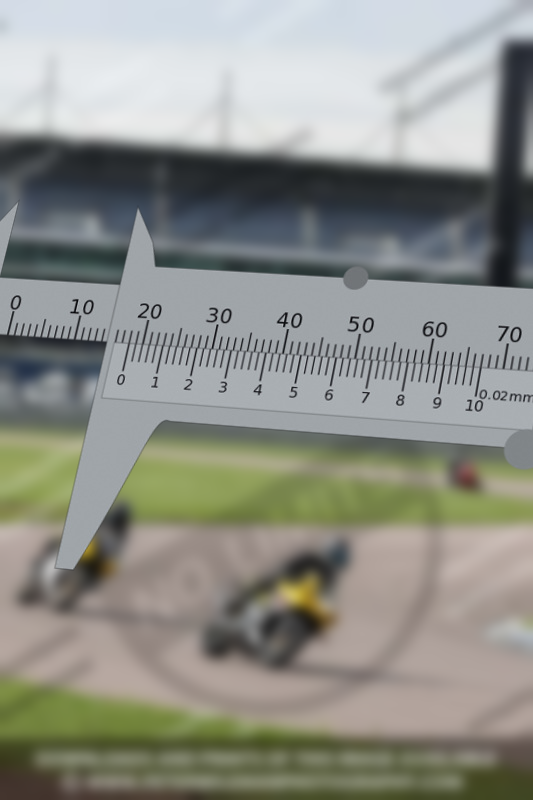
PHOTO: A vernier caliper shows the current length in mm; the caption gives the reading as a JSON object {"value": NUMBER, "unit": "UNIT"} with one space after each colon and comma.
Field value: {"value": 18.0, "unit": "mm"}
